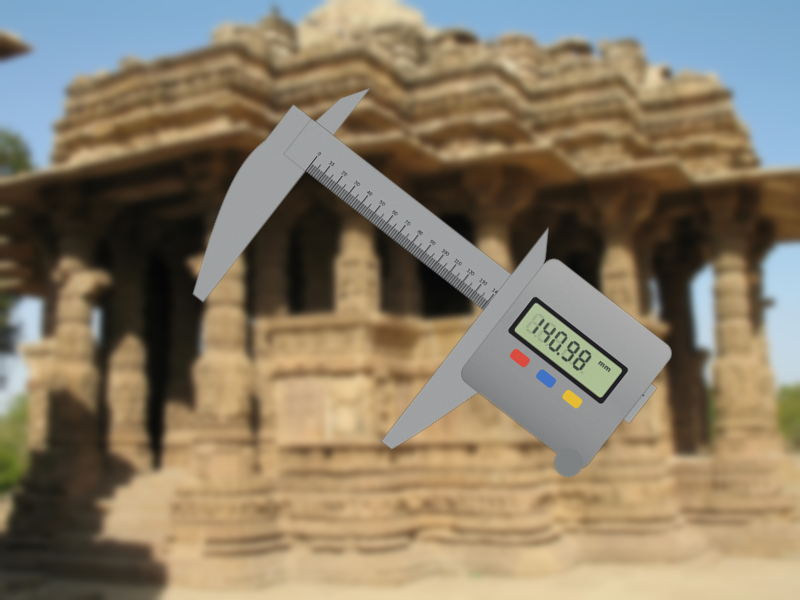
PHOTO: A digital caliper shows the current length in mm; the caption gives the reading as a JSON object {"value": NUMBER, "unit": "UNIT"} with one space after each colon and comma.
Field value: {"value": 140.98, "unit": "mm"}
